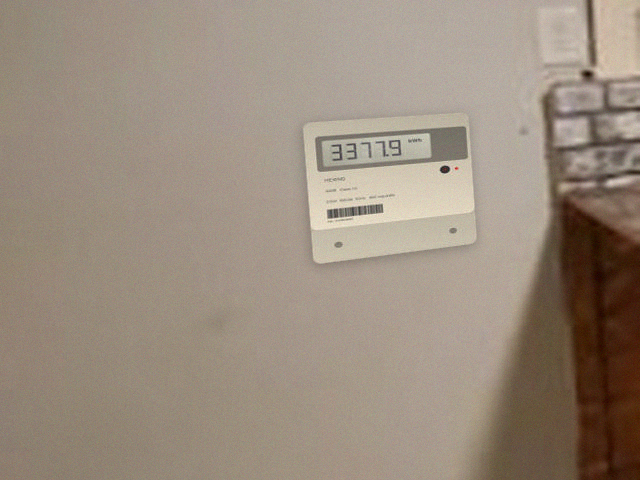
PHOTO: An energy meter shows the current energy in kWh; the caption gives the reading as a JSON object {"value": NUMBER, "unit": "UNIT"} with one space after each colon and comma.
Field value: {"value": 3377.9, "unit": "kWh"}
